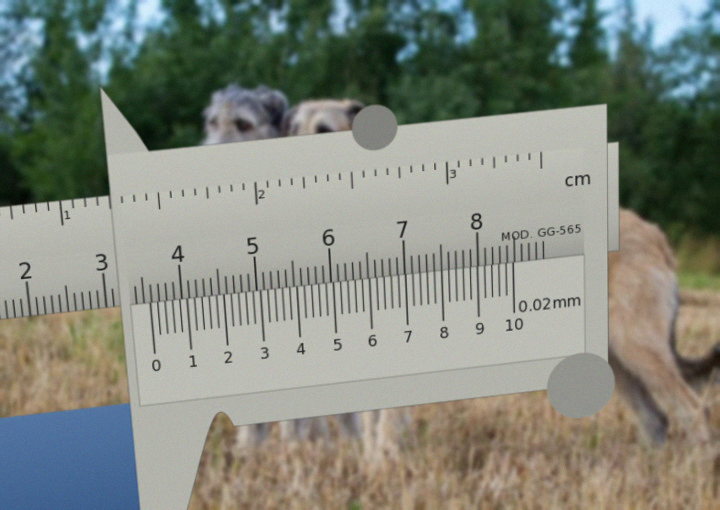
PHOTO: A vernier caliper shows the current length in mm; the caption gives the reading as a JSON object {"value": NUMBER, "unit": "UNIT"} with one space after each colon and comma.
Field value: {"value": 35.8, "unit": "mm"}
